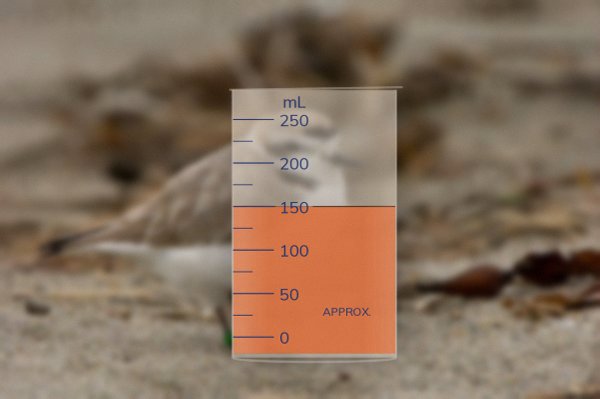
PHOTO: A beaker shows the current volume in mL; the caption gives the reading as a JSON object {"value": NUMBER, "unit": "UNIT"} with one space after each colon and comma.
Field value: {"value": 150, "unit": "mL"}
